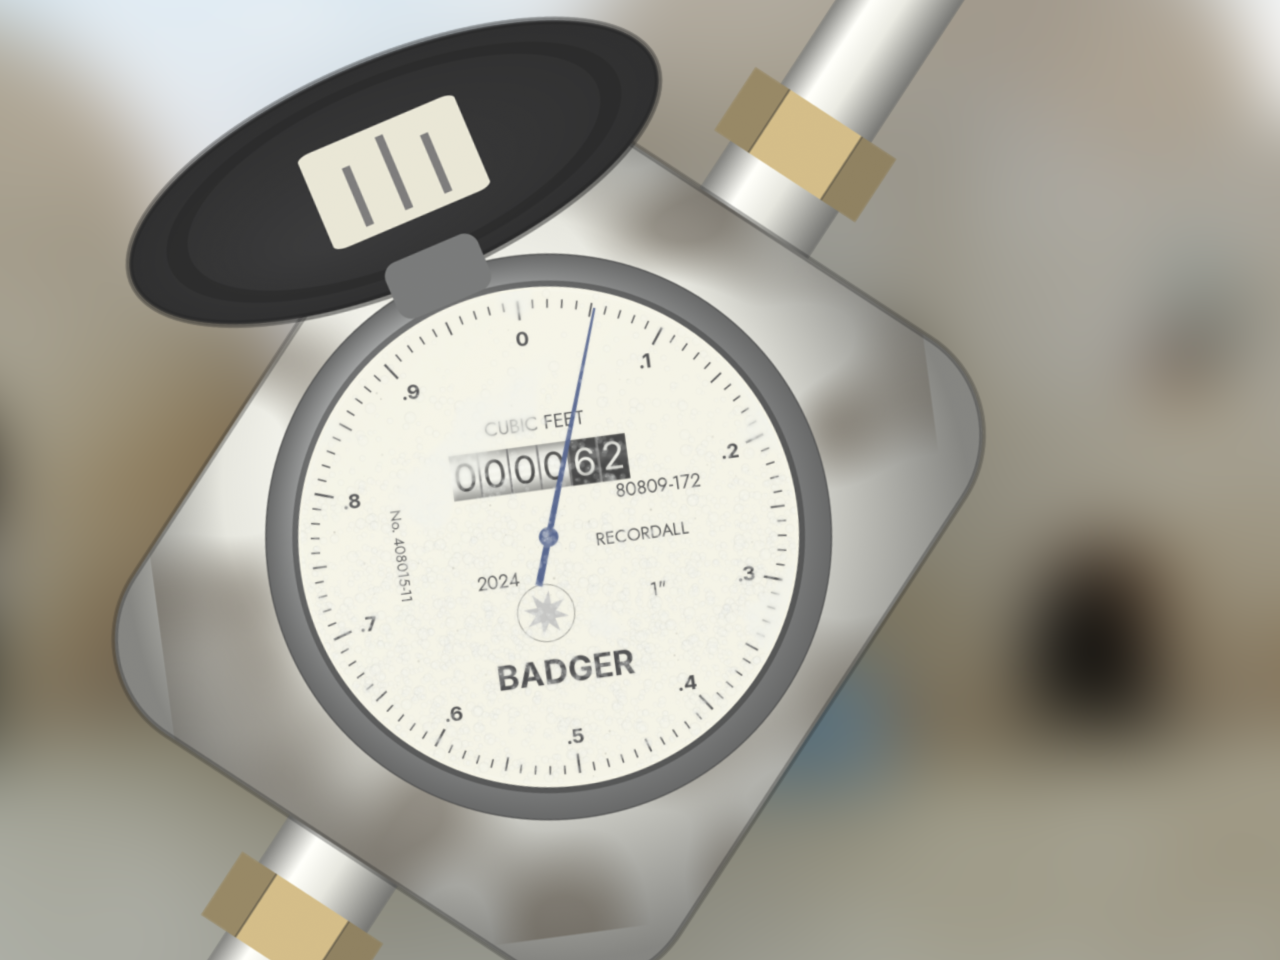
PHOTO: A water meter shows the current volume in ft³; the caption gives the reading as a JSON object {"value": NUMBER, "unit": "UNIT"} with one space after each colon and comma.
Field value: {"value": 62.05, "unit": "ft³"}
